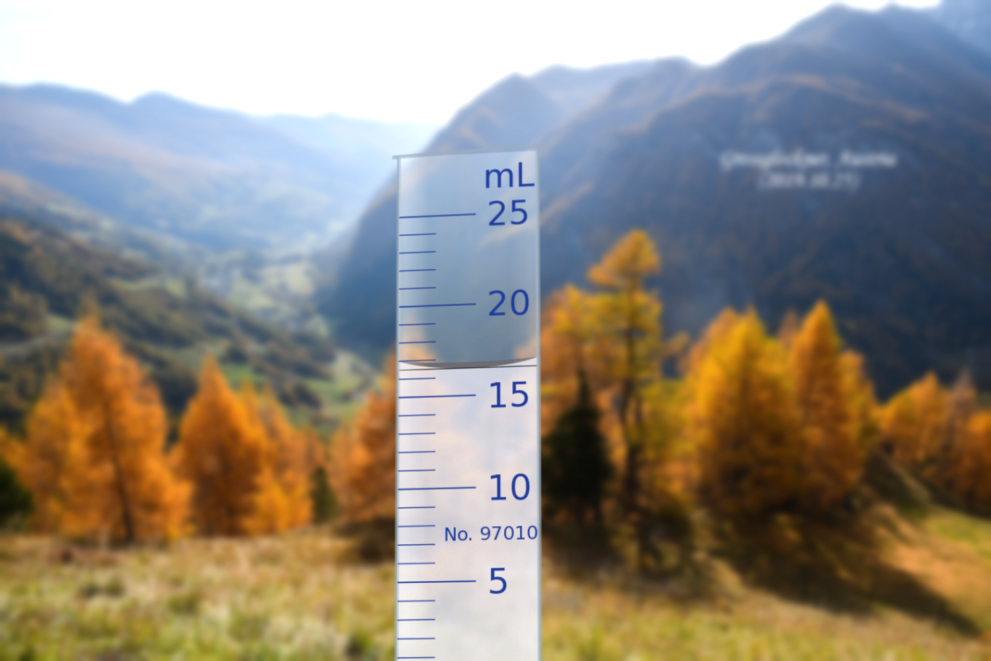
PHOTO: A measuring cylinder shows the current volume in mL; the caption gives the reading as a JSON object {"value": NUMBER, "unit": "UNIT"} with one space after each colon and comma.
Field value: {"value": 16.5, "unit": "mL"}
